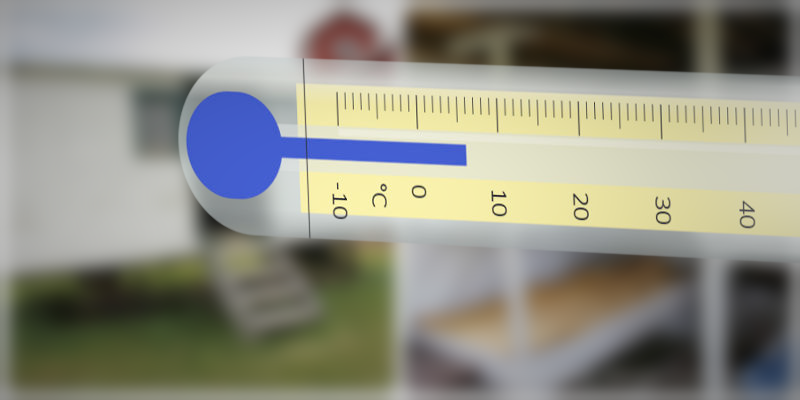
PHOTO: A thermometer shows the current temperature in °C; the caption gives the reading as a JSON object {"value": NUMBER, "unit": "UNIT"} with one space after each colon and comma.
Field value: {"value": 6, "unit": "°C"}
